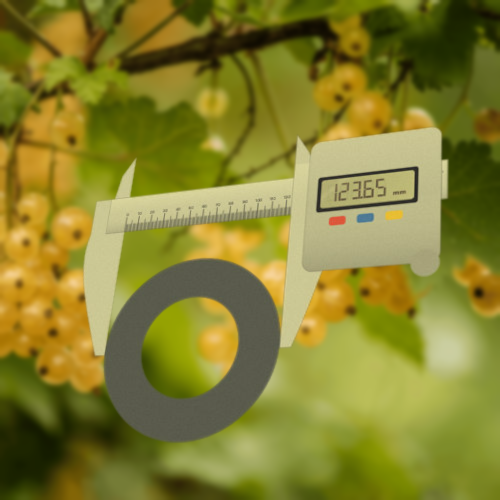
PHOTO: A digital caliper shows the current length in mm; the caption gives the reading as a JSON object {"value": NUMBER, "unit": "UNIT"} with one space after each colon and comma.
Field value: {"value": 123.65, "unit": "mm"}
